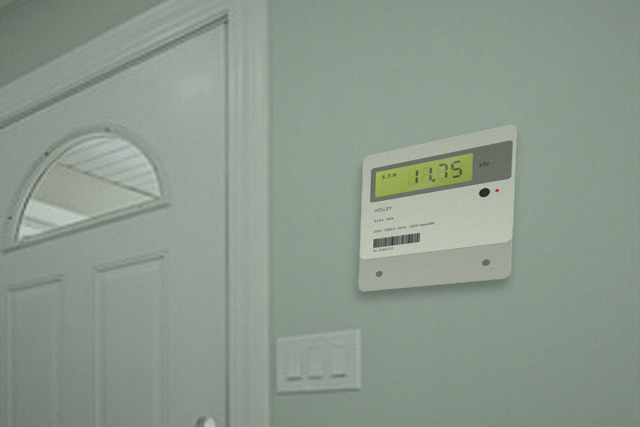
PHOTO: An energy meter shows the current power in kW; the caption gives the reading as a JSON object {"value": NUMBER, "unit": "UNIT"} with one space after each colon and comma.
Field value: {"value": 11.75, "unit": "kW"}
